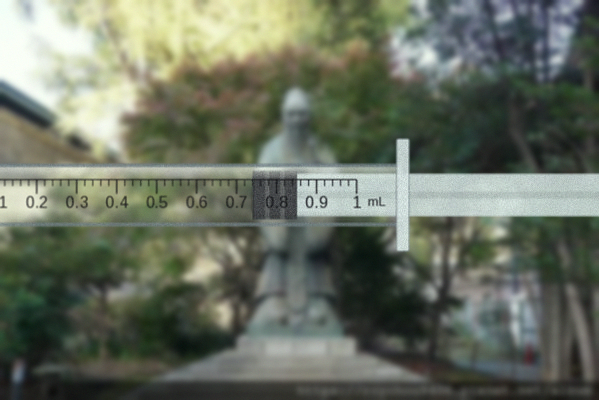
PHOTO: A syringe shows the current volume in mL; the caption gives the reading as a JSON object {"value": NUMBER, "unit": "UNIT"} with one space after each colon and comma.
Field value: {"value": 0.74, "unit": "mL"}
